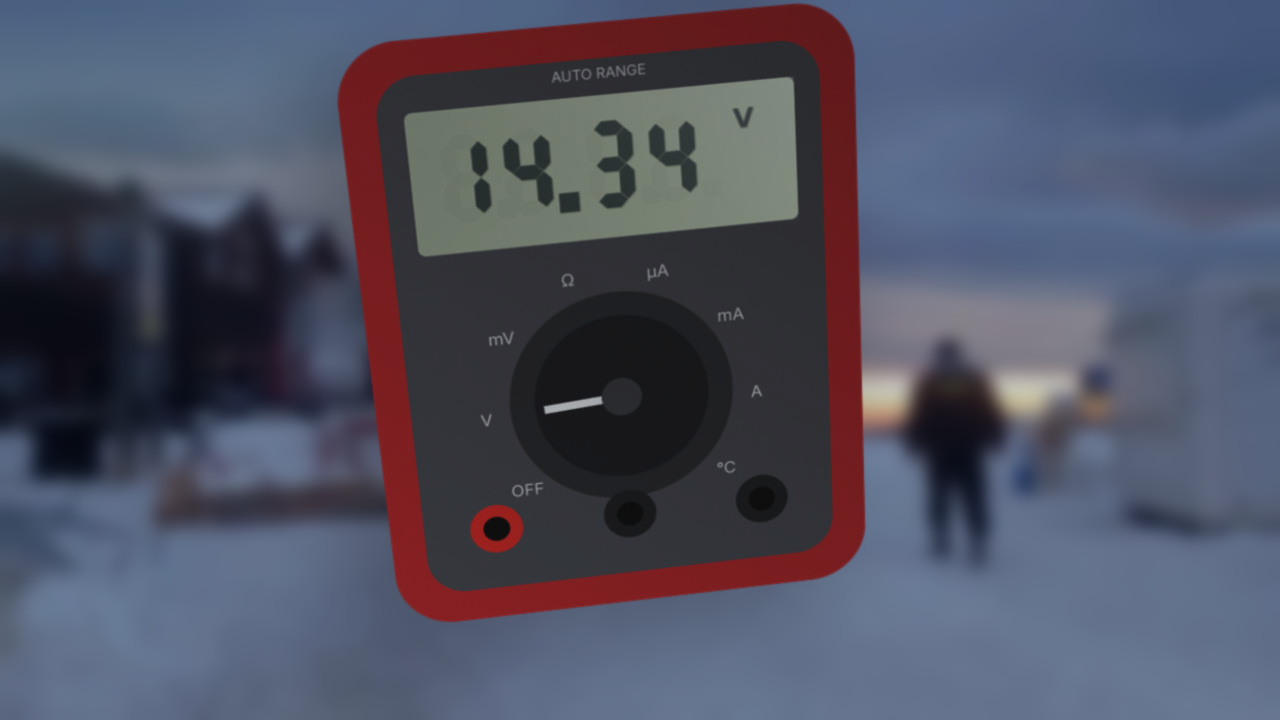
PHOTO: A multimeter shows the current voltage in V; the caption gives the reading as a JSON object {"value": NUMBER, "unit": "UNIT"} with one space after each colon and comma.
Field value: {"value": 14.34, "unit": "V"}
